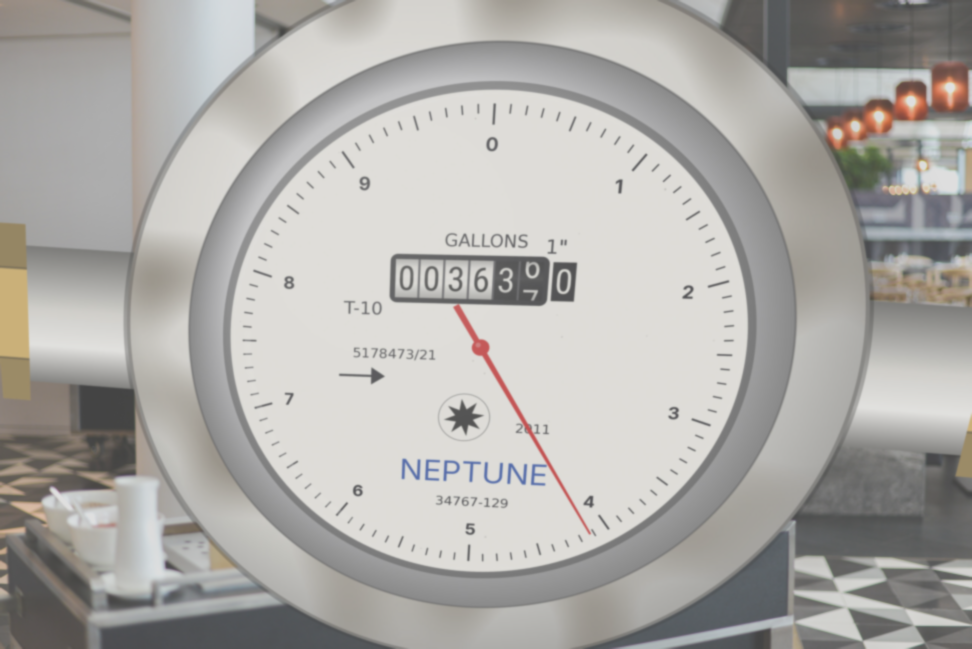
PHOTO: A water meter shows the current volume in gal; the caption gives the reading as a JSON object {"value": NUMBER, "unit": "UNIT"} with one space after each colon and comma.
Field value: {"value": 36364.1, "unit": "gal"}
